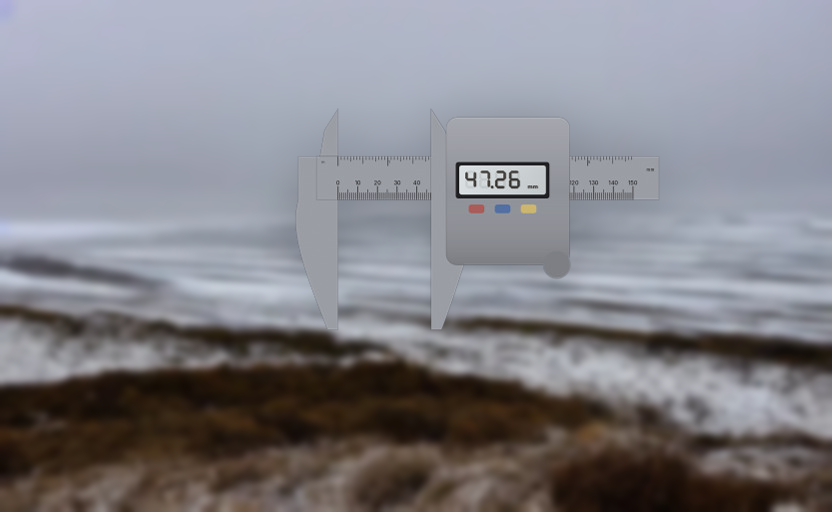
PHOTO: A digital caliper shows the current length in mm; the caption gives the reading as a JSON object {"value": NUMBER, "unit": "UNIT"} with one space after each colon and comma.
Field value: {"value": 47.26, "unit": "mm"}
